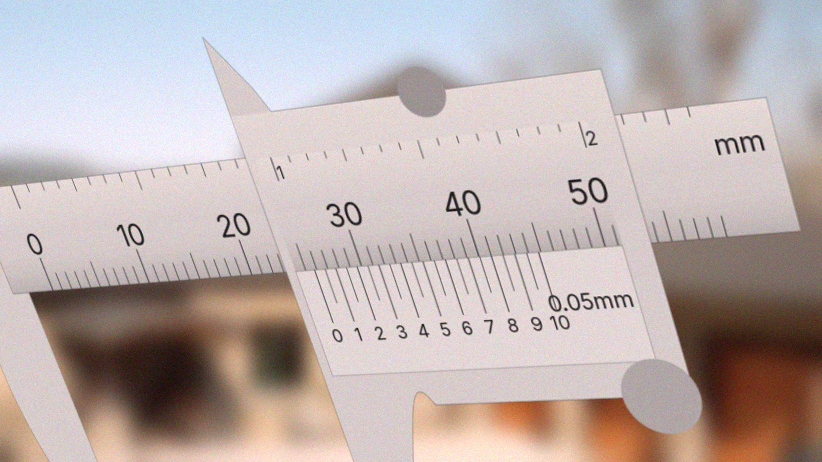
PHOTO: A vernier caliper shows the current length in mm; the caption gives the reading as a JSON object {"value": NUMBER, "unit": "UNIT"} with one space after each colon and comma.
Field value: {"value": 25.8, "unit": "mm"}
